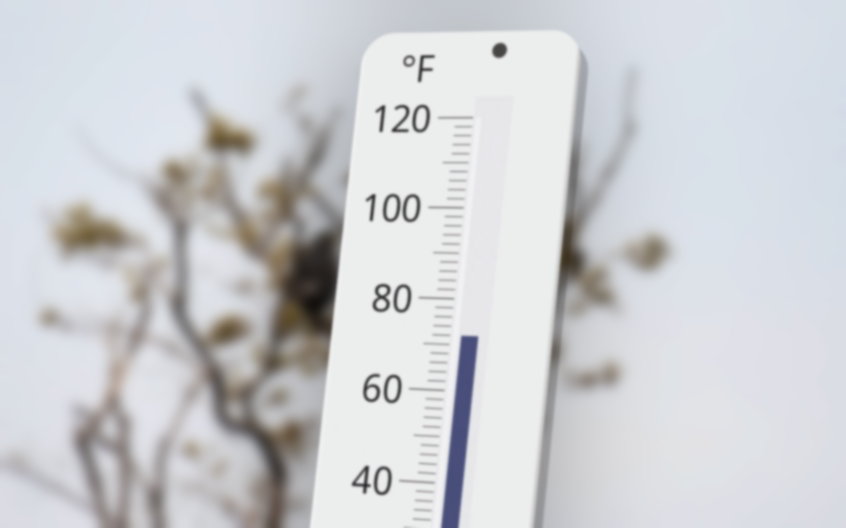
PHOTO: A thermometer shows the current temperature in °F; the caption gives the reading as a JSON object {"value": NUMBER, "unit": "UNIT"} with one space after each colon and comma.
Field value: {"value": 72, "unit": "°F"}
